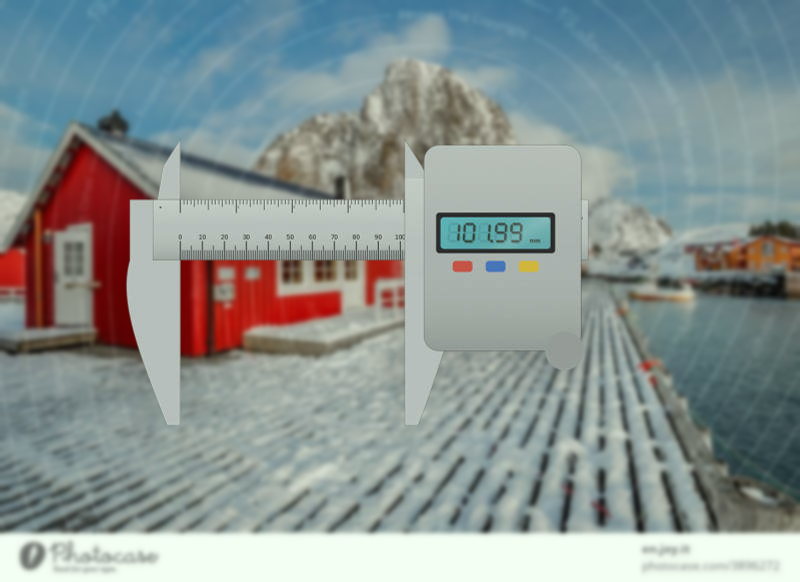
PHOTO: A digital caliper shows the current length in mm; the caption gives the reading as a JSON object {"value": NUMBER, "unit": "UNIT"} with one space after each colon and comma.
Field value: {"value": 101.99, "unit": "mm"}
